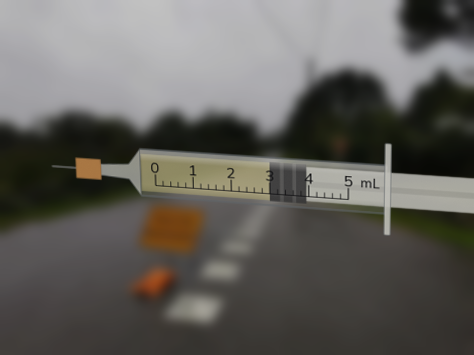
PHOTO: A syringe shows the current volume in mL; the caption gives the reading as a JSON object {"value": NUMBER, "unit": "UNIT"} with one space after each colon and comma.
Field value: {"value": 3, "unit": "mL"}
